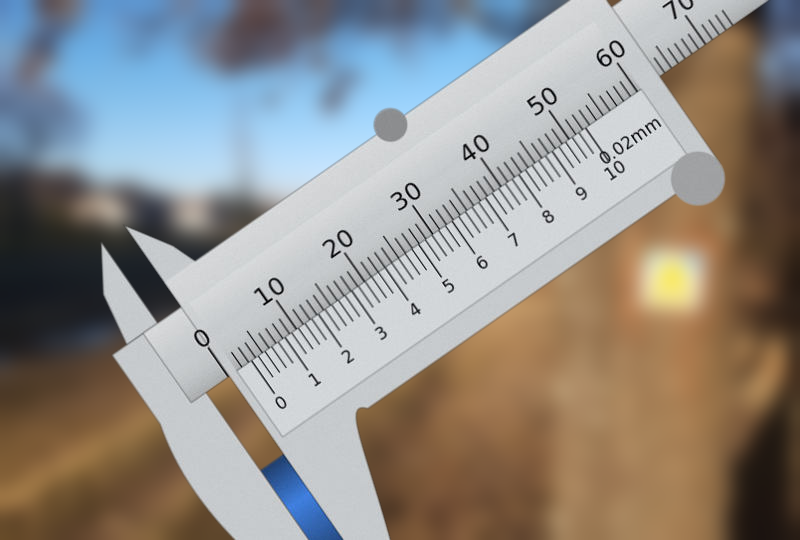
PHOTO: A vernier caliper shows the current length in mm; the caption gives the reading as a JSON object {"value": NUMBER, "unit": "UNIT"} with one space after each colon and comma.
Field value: {"value": 3.4, "unit": "mm"}
